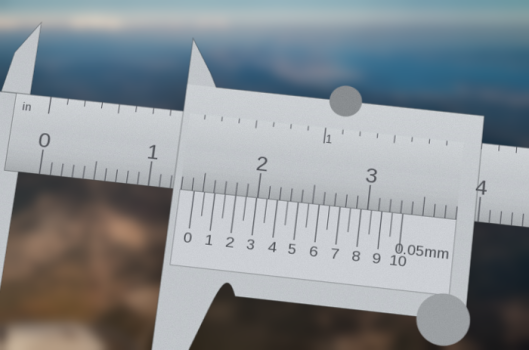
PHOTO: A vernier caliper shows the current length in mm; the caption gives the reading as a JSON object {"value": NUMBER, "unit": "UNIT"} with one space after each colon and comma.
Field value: {"value": 14.2, "unit": "mm"}
